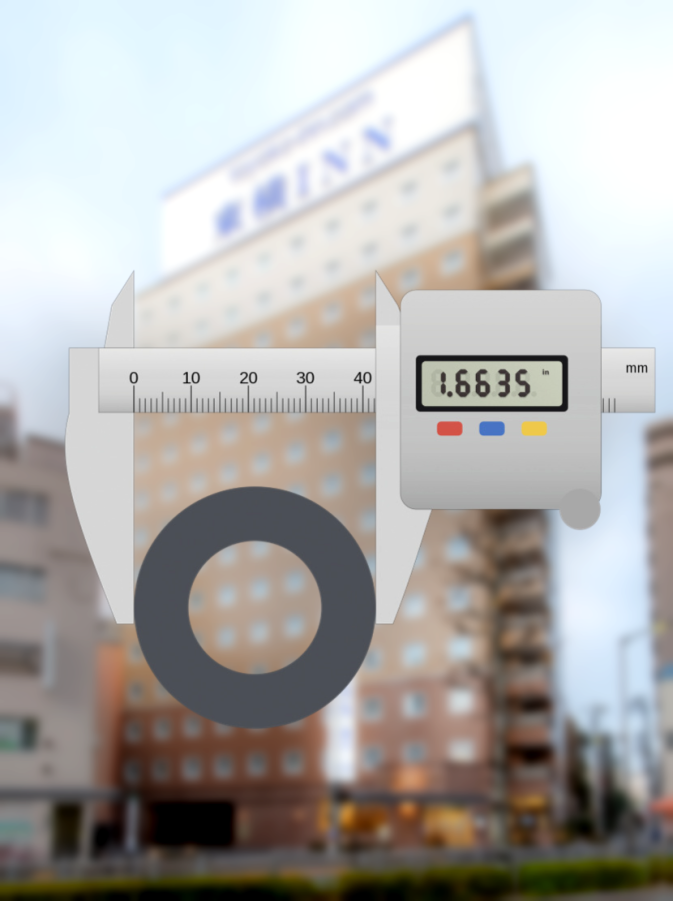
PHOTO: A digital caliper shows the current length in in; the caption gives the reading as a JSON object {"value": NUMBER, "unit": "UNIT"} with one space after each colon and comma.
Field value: {"value": 1.6635, "unit": "in"}
